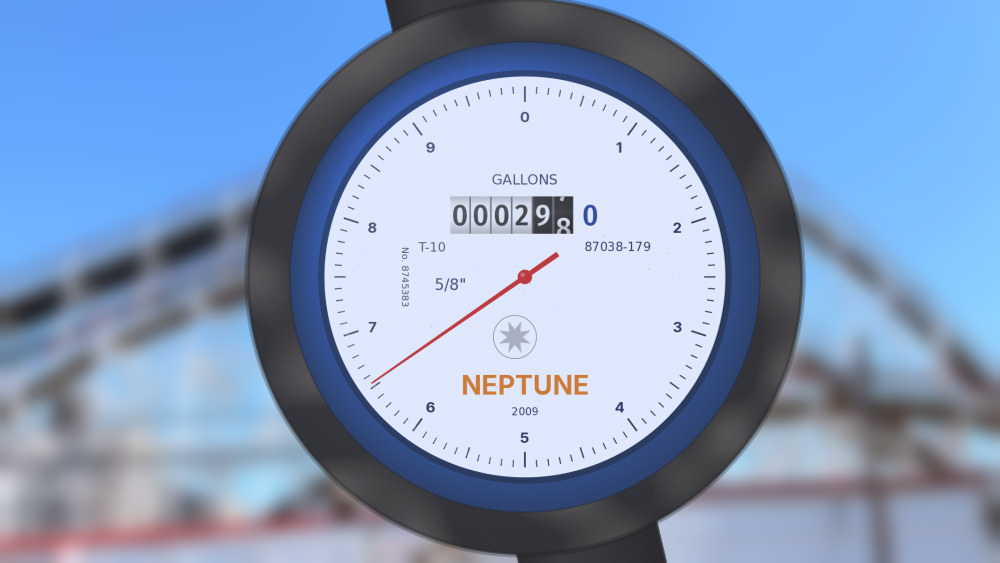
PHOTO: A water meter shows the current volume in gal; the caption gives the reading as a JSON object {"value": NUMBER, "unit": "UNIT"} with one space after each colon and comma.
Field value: {"value": 2976.5, "unit": "gal"}
